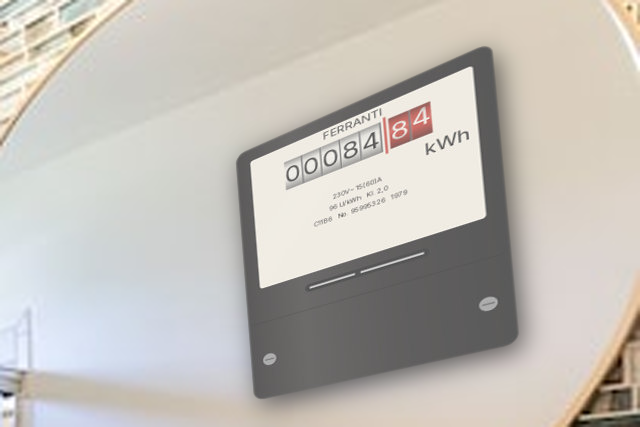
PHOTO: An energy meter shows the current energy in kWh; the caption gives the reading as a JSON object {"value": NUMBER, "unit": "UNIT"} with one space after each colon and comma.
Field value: {"value": 84.84, "unit": "kWh"}
